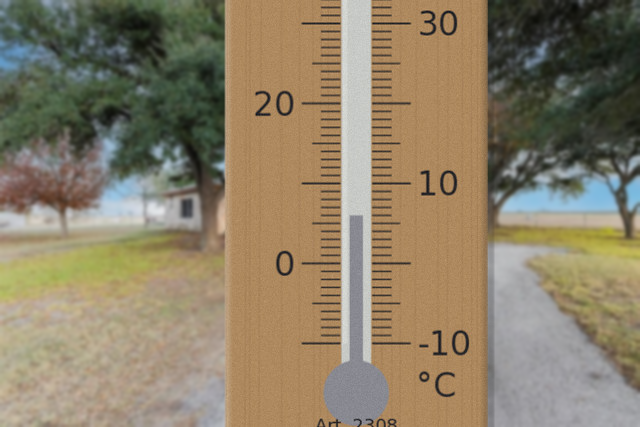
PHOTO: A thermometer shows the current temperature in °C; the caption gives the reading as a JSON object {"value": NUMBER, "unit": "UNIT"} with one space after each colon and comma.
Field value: {"value": 6, "unit": "°C"}
